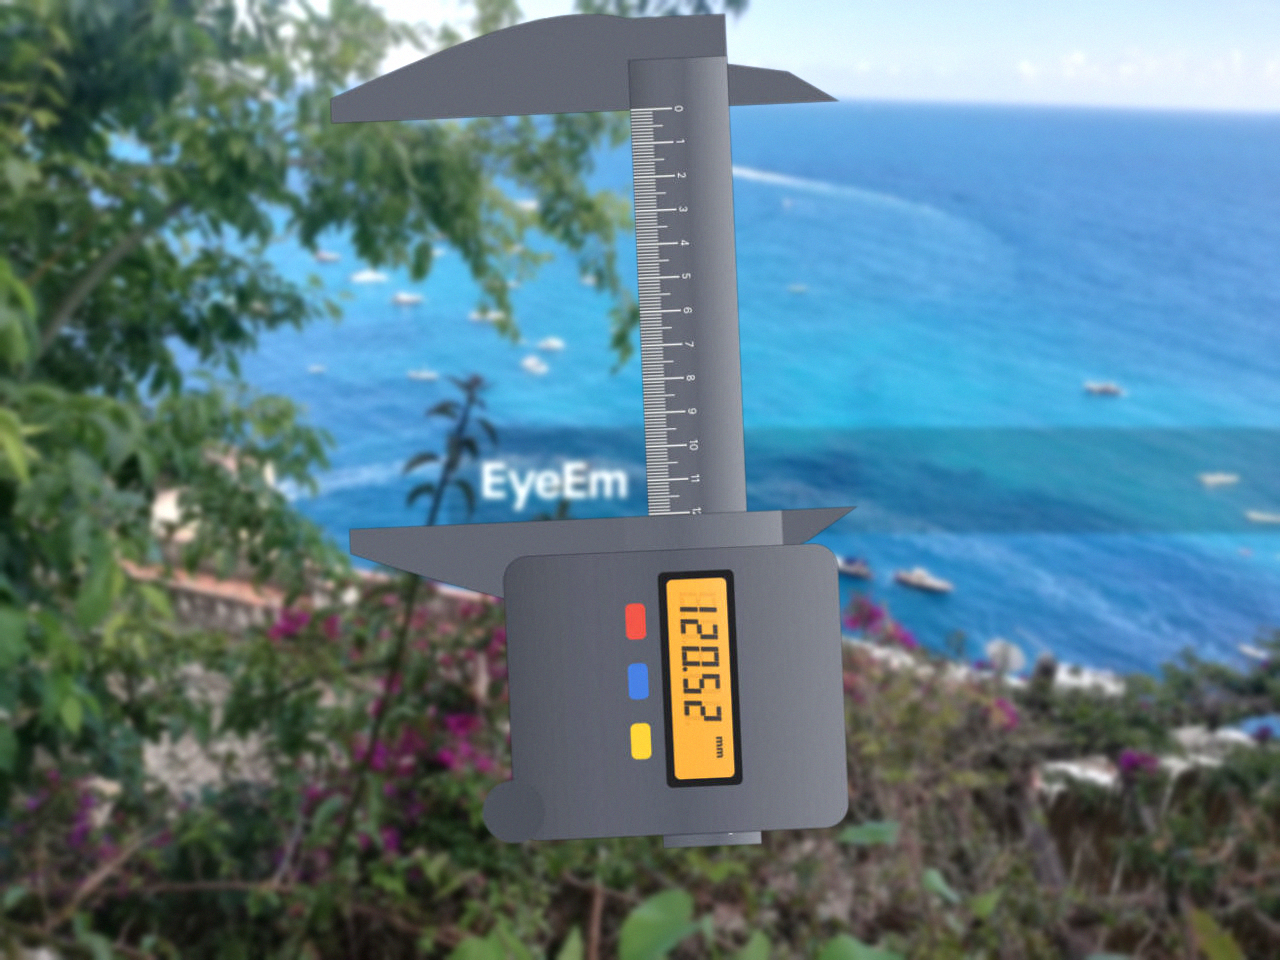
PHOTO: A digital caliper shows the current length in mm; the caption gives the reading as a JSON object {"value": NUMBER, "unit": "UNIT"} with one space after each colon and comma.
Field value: {"value": 120.52, "unit": "mm"}
